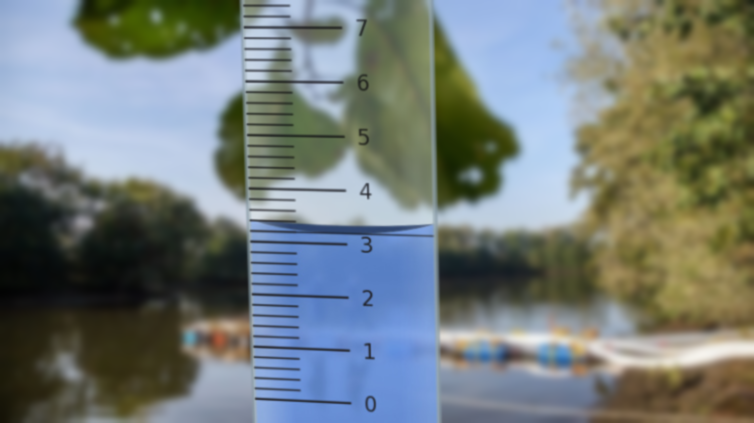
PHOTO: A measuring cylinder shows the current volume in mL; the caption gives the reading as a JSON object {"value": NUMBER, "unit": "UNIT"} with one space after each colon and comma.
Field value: {"value": 3.2, "unit": "mL"}
